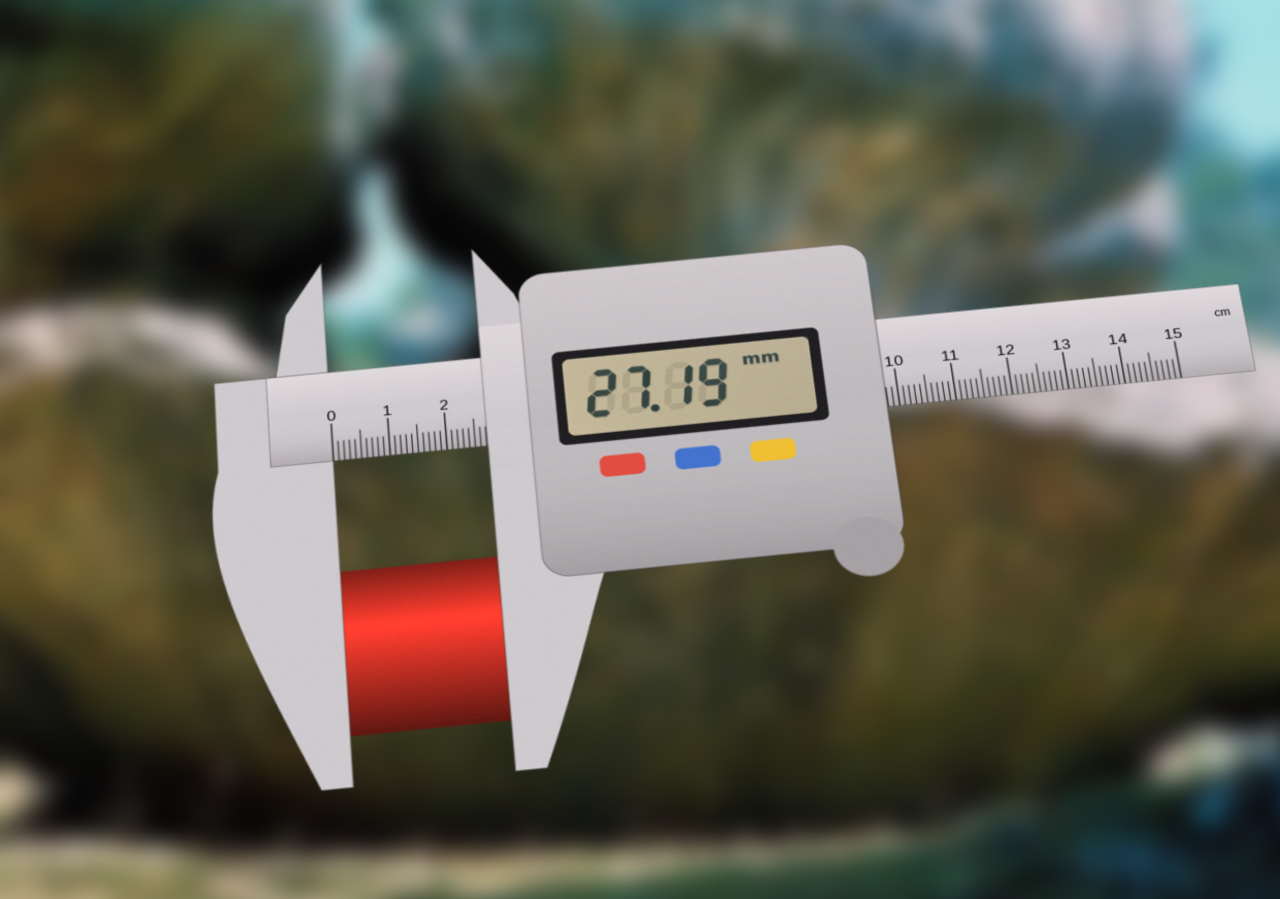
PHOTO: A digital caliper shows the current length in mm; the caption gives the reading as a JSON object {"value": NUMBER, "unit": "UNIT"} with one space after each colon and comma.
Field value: {"value": 27.19, "unit": "mm"}
